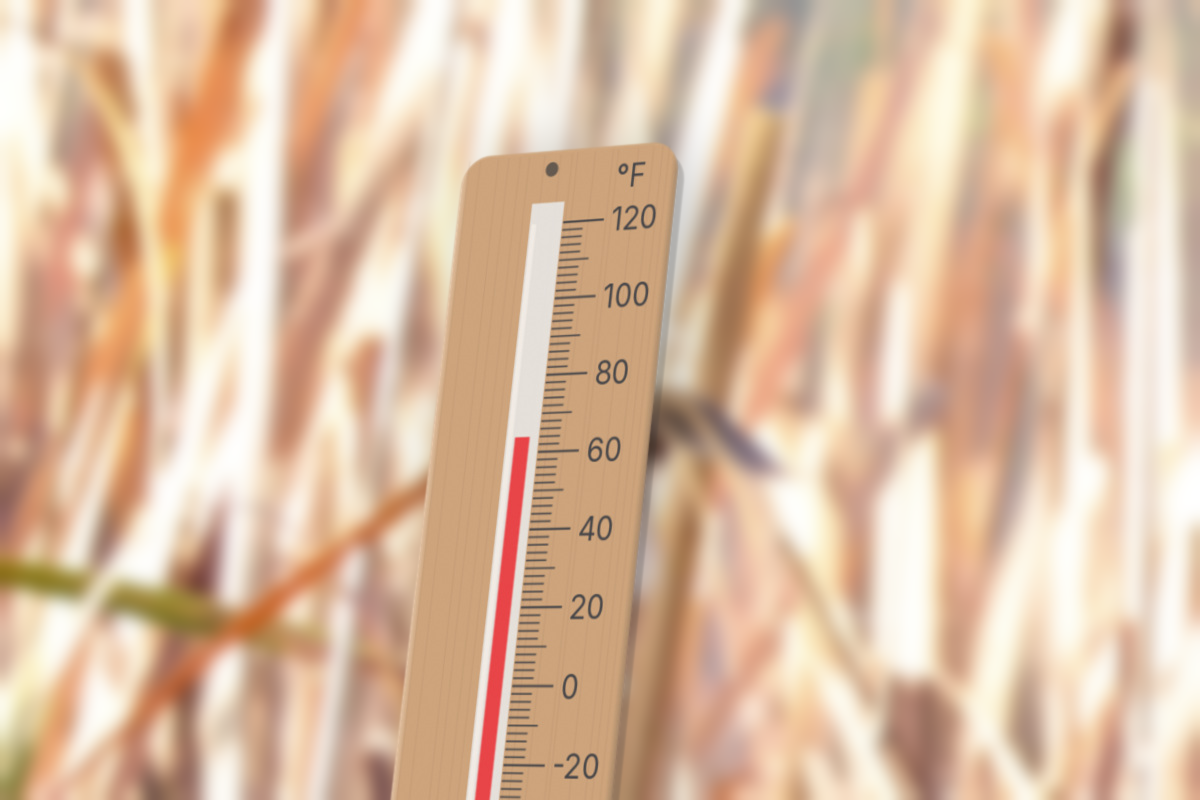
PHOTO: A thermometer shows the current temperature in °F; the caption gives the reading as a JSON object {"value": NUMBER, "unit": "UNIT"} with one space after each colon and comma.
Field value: {"value": 64, "unit": "°F"}
